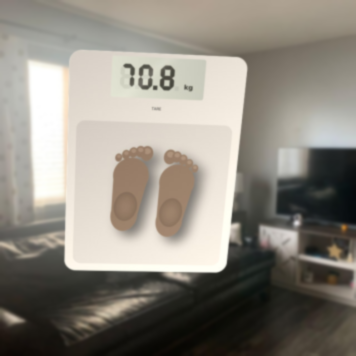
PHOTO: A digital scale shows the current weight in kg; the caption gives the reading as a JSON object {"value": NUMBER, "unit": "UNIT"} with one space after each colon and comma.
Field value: {"value": 70.8, "unit": "kg"}
